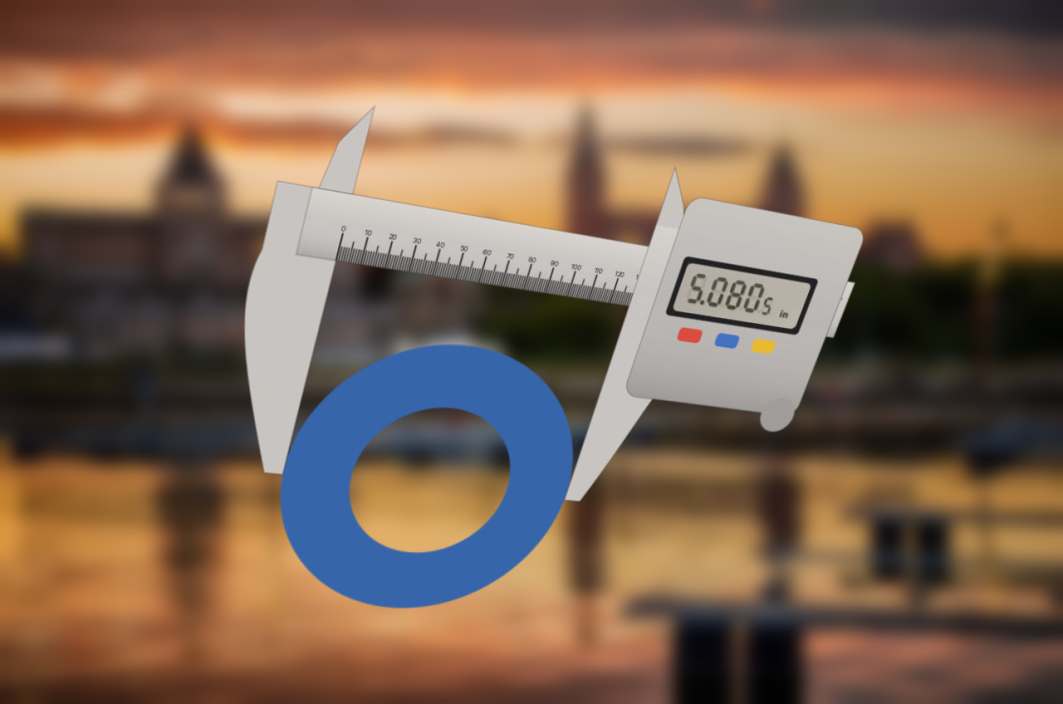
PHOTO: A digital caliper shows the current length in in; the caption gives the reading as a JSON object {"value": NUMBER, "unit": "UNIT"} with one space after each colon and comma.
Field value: {"value": 5.0805, "unit": "in"}
